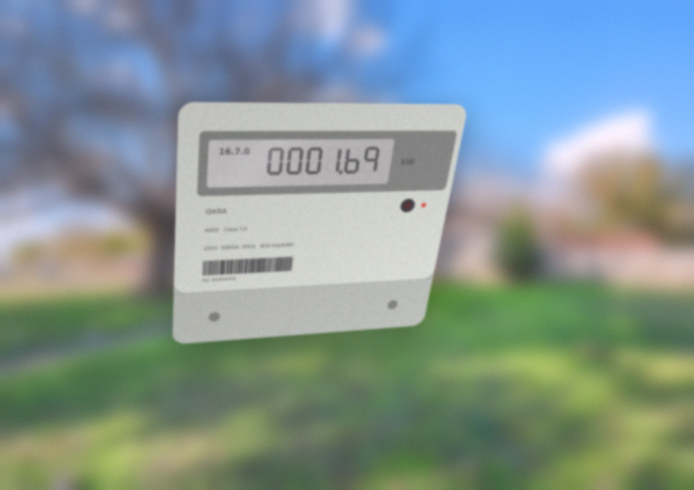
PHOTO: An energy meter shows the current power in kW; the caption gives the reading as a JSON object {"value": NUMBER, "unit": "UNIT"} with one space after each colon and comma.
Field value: {"value": 1.69, "unit": "kW"}
